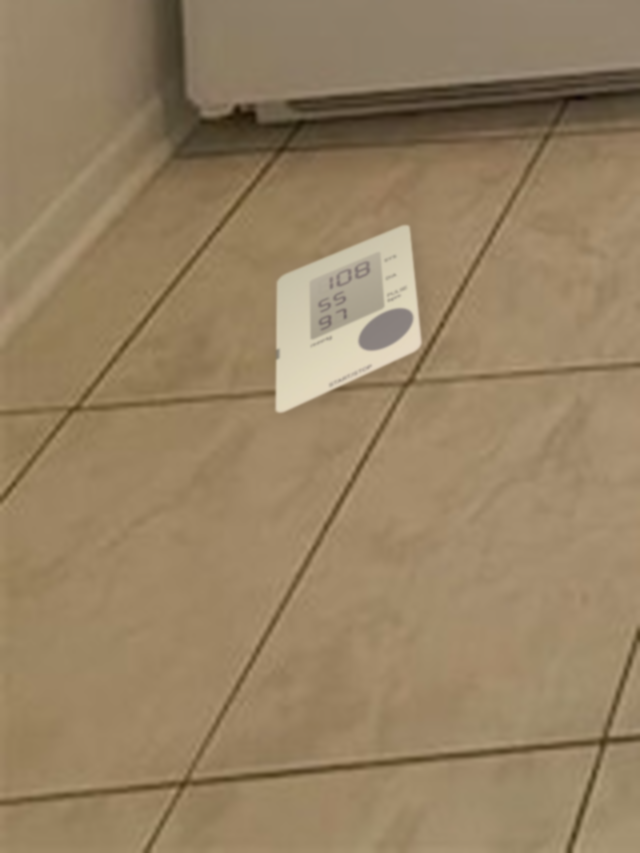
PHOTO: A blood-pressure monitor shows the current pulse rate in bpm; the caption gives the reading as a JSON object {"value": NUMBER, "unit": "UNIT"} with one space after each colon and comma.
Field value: {"value": 97, "unit": "bpm"}
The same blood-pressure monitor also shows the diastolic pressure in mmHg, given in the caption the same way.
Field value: {"value": 55, "unit": "mmHg"}
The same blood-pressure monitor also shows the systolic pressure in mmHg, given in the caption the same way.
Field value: {"value": 108, "unit": "mmHg"}
